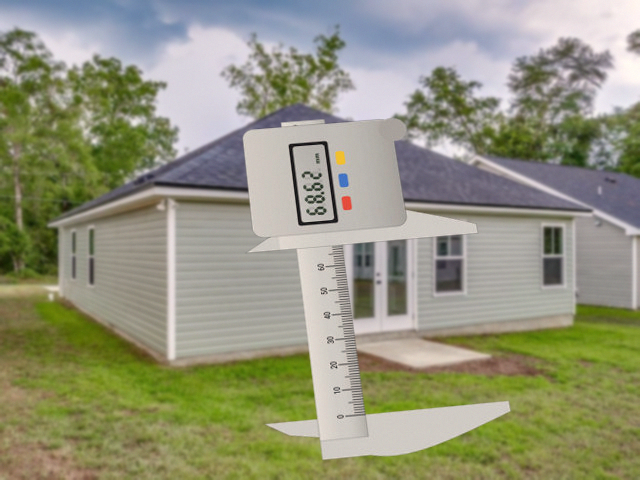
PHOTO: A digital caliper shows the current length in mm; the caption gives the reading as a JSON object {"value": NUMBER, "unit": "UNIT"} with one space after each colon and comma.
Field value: {"value": 68.62, "unit": "mm"}
